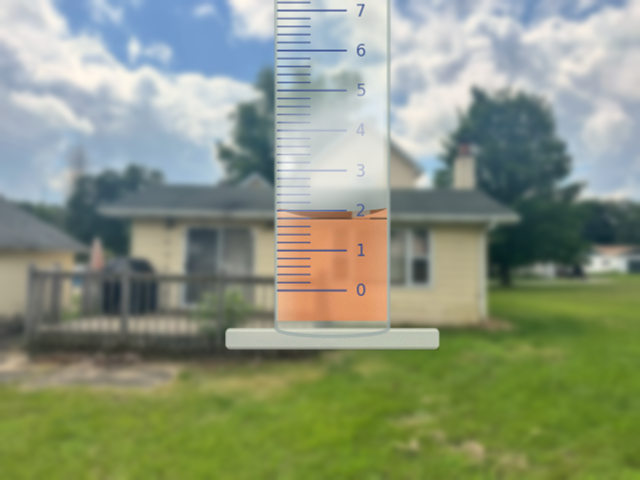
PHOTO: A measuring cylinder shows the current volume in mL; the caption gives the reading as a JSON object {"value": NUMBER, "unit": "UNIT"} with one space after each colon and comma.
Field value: {"value": 1.8, "unit": "mL"}
